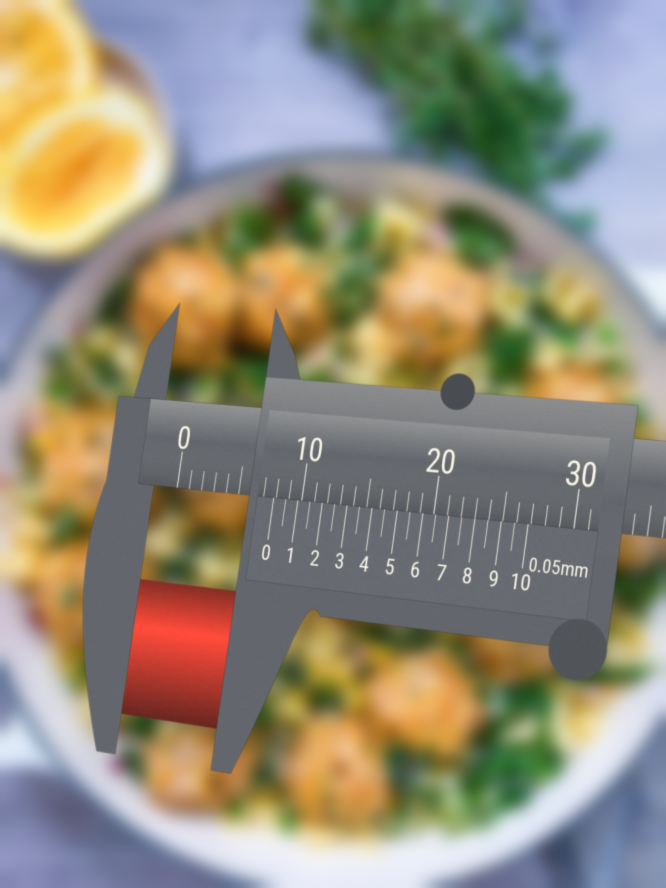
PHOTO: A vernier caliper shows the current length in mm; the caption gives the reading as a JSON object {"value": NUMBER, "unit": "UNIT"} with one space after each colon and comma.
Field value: {"value": 7.8, "unit": "mm"}
